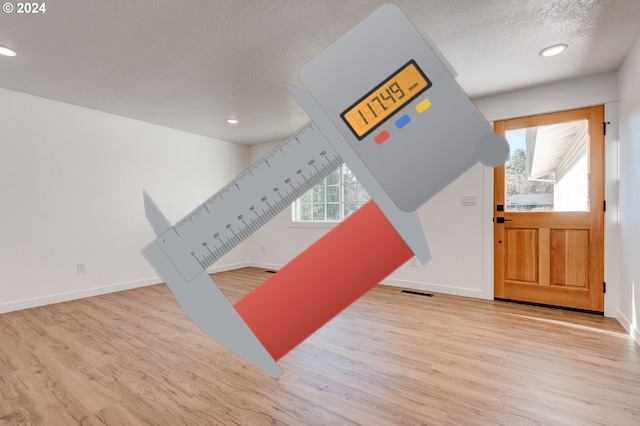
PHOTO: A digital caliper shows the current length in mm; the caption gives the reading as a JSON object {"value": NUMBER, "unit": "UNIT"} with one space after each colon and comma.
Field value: {"value": 117.49, "unit": "mm"}
